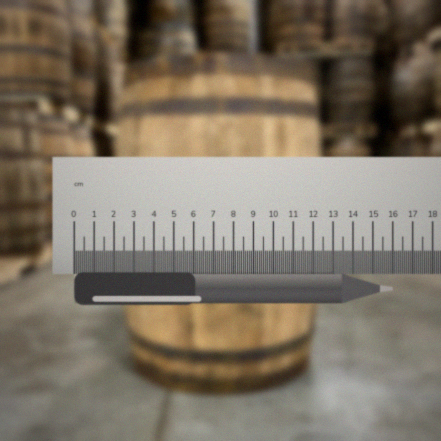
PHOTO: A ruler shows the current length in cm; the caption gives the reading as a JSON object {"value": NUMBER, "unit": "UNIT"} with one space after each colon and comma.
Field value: {"value": 16, "unit": "cm"}
